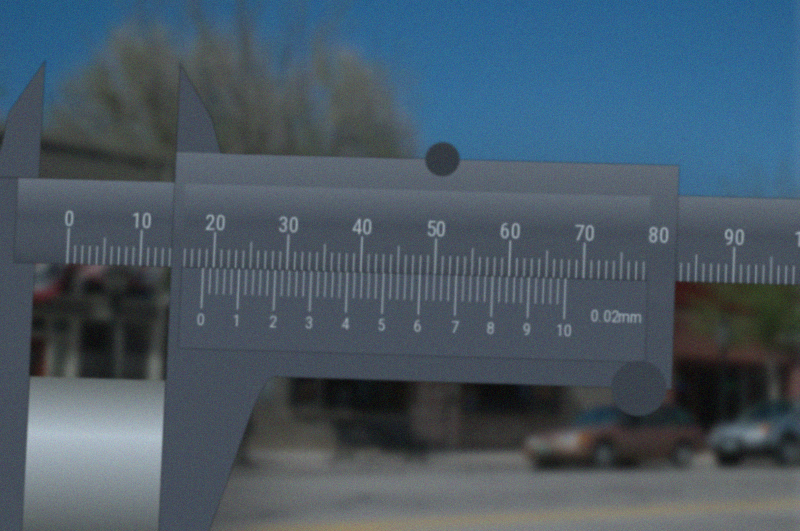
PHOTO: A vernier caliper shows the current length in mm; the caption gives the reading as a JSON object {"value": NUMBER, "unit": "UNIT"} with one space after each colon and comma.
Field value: {"value": 18.6, "unit": "mm"}
